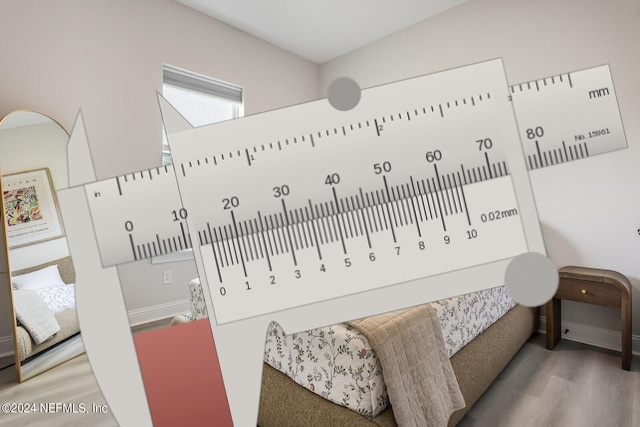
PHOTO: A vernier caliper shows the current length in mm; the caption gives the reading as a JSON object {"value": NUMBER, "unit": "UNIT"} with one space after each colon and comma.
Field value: {"value": 15.0, "unit": "mm"}
